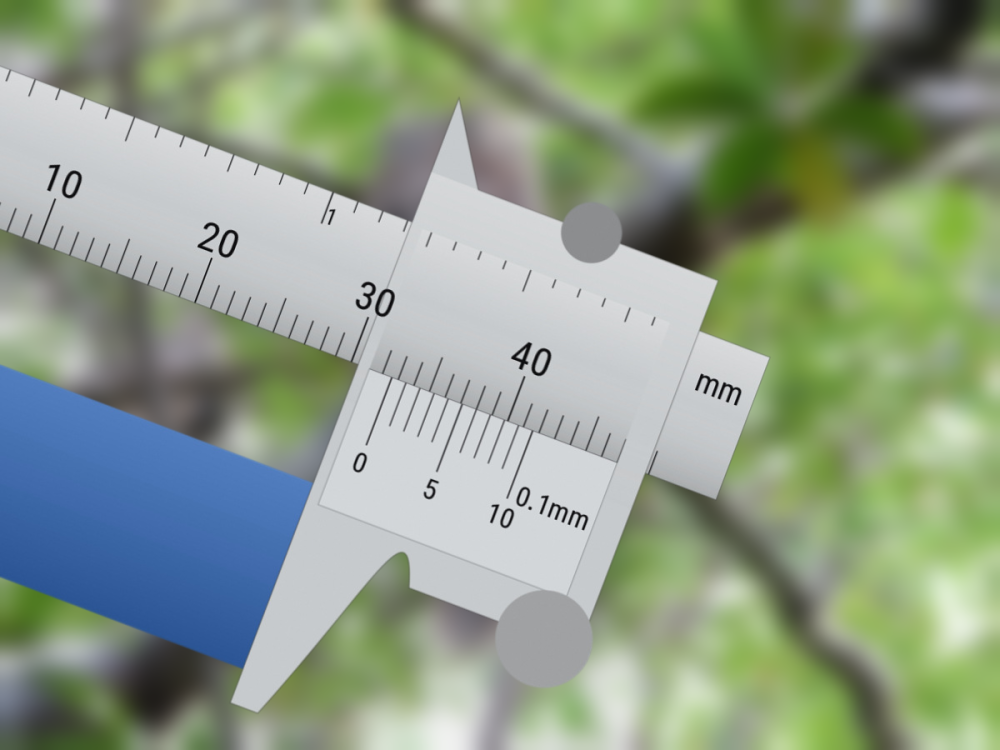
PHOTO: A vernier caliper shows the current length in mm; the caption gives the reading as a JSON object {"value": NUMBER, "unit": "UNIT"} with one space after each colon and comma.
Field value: {"value": 32.6, "unit": "mm"}
